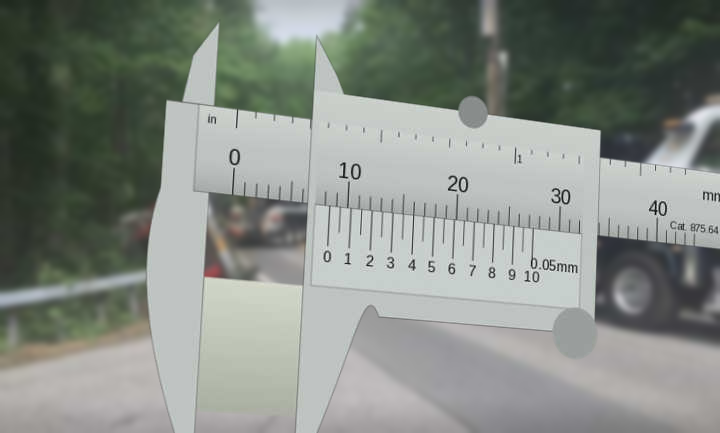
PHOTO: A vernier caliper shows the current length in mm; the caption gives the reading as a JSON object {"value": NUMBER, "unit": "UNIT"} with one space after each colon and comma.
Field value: {"value": 8.4, "unit": "mm"}
